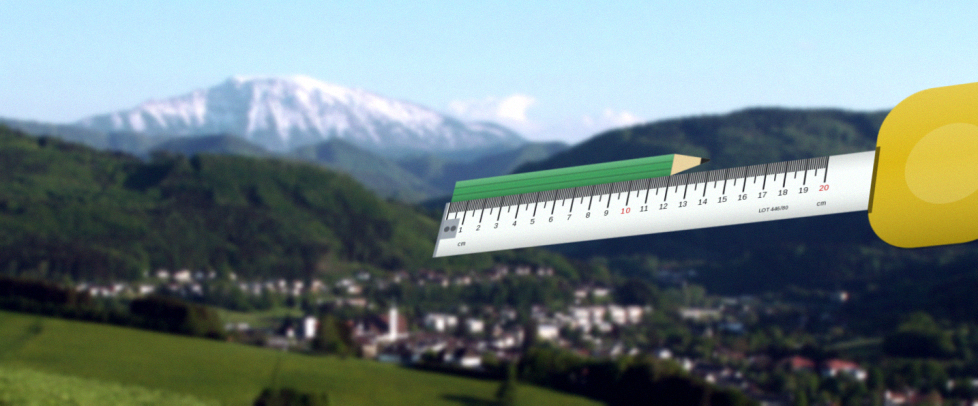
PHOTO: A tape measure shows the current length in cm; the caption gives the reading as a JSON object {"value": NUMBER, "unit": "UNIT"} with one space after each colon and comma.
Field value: {"value": 14, "unit": "cm"}
